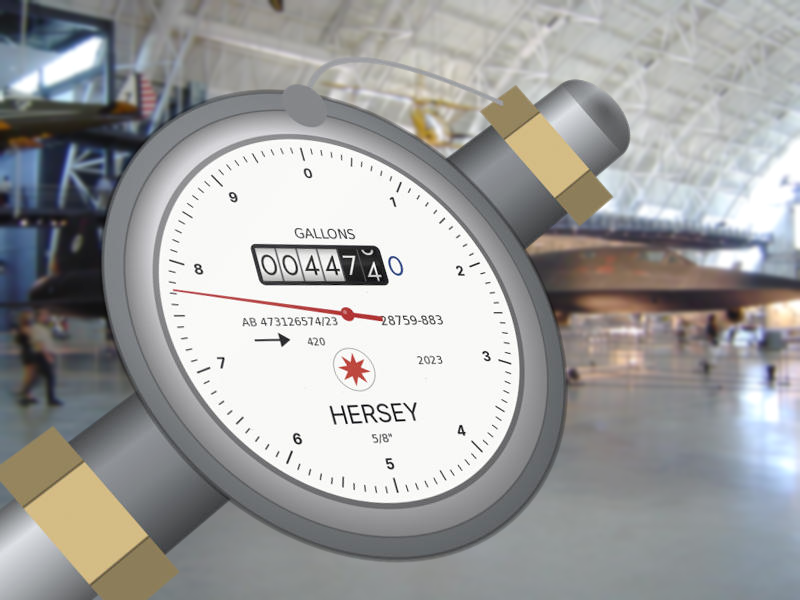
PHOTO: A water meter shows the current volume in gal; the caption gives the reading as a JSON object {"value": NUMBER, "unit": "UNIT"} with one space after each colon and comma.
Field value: {"value": 44737.7, "unit": "gal"}
